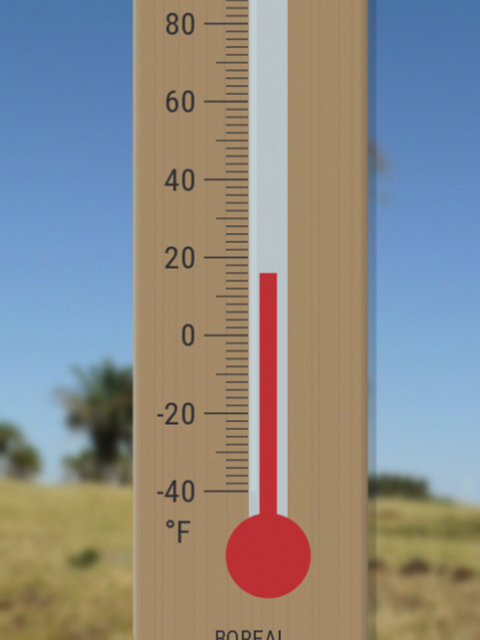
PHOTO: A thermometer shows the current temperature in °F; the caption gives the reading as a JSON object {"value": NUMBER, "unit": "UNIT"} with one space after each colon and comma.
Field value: {"value": 16, "unit": "°F"}
